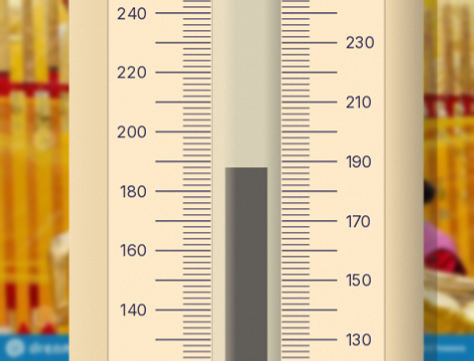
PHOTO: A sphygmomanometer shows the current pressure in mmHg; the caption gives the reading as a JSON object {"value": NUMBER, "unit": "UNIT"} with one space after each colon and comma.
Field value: {"value": 188, "unit": "mmHg"}
